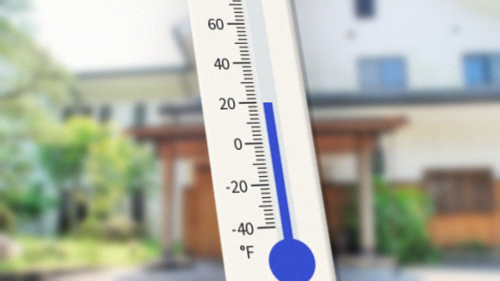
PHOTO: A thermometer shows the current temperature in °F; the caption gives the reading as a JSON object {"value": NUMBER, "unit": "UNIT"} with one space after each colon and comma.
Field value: {"value": 20, "unit": "°F"}
